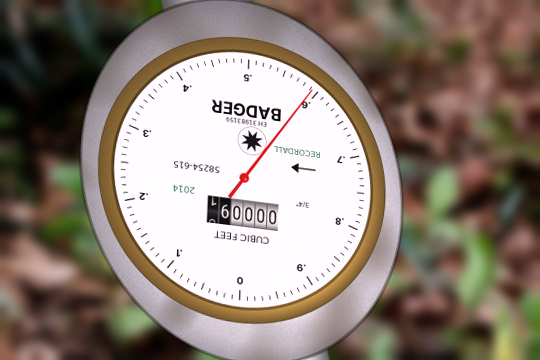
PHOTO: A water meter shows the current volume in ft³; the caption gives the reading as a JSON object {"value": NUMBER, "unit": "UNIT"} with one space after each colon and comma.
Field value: {"value": 90.59, "unit": "ft³"}
